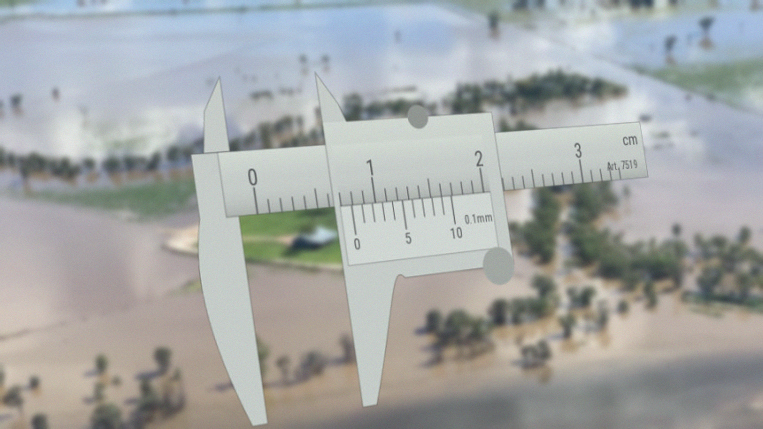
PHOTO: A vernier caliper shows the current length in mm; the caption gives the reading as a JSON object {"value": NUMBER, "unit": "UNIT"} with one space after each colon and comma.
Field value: {"value": 7.9, "unit": "mm"}
